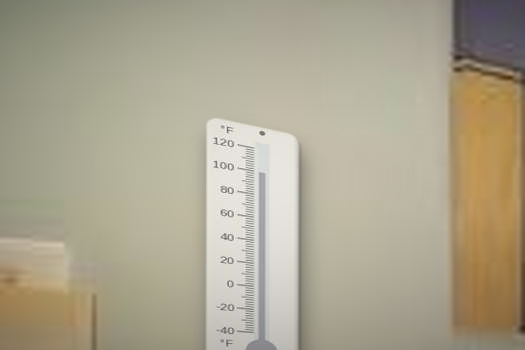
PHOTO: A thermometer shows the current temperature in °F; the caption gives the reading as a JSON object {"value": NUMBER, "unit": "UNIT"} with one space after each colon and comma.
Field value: {"value": 100, "unit": "°F"}
